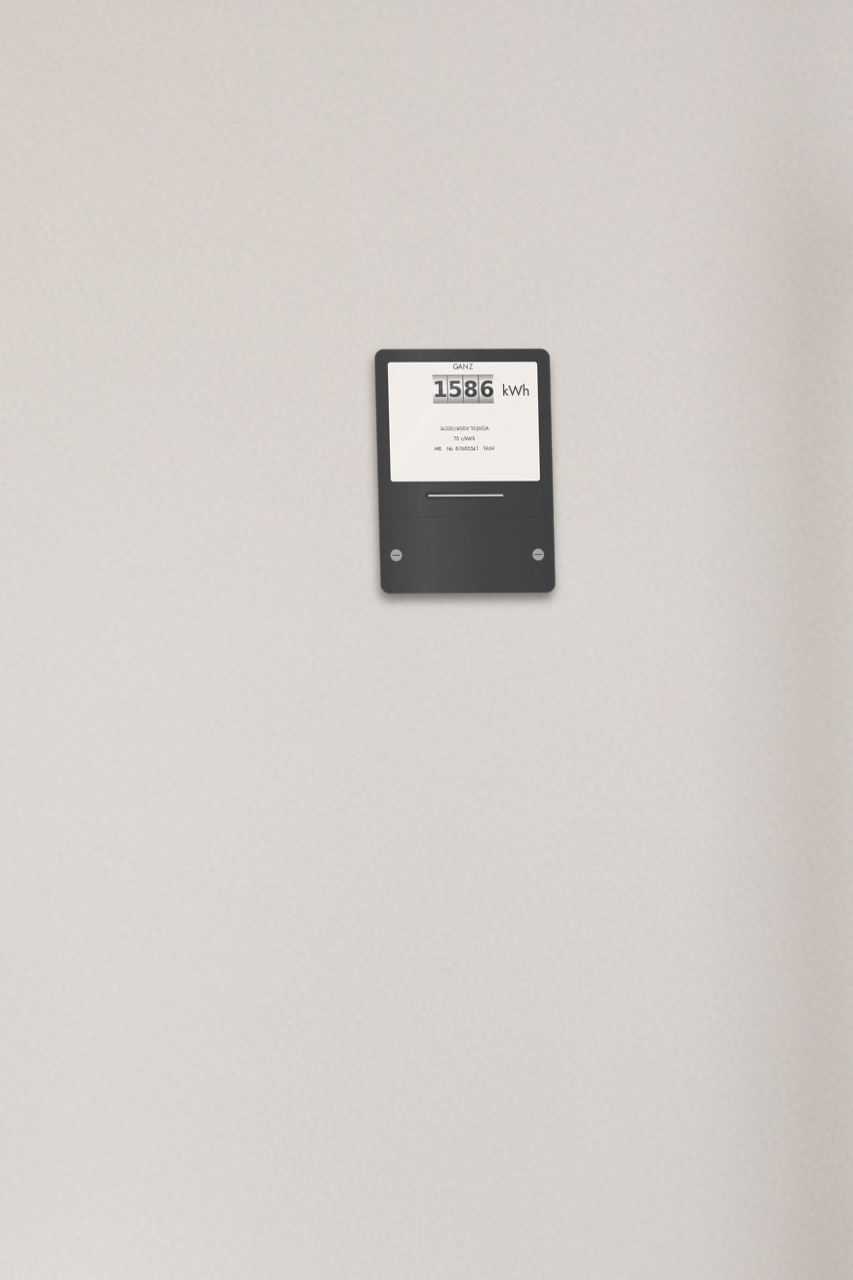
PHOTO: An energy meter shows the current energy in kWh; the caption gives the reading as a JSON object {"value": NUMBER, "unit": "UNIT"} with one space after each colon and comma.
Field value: {"value": 1586, "unit": "kWh"}
